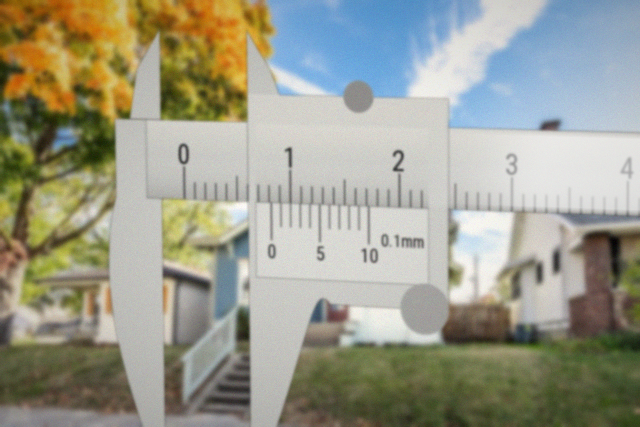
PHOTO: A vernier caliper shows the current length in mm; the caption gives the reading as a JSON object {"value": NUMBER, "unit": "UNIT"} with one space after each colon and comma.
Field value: {"value": 8.2, "unit": "mm"}
